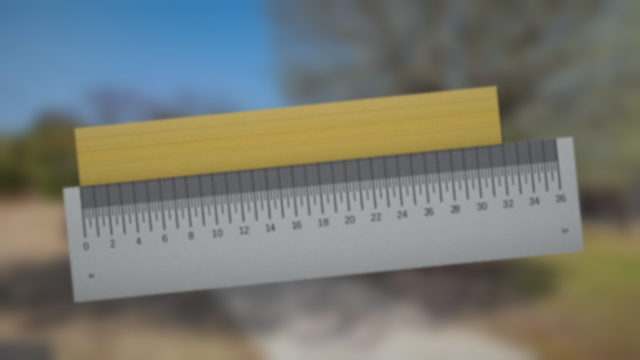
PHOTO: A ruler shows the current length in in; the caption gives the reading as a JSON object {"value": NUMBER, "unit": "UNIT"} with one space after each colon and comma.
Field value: {"value": 32, "unit": "in"}
